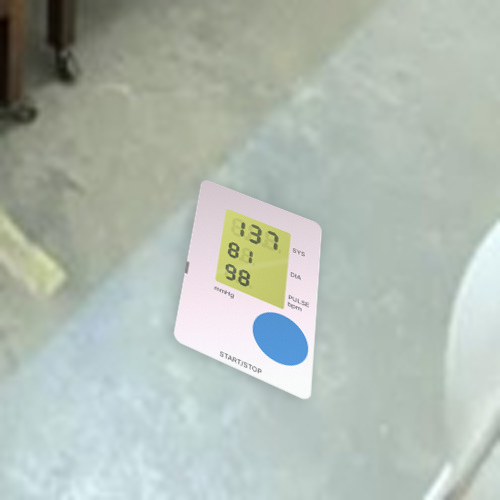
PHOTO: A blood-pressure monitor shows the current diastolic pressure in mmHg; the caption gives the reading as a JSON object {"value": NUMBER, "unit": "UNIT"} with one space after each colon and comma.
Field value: {"value": 81, "unit": "mmHg"}
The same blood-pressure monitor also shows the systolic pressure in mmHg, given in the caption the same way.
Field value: {"value": 137, "unit": "mmHg"}
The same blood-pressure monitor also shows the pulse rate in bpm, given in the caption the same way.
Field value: {"value": 98, "unit": "bpm"}
